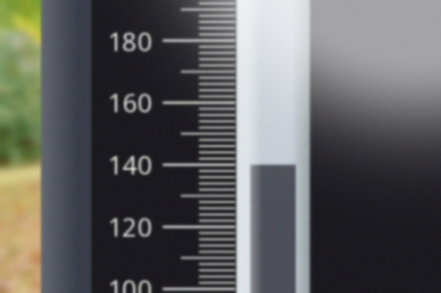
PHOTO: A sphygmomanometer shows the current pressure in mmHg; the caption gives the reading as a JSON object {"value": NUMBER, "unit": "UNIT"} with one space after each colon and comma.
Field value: {"value": 140, "unit": "mmHg"}
